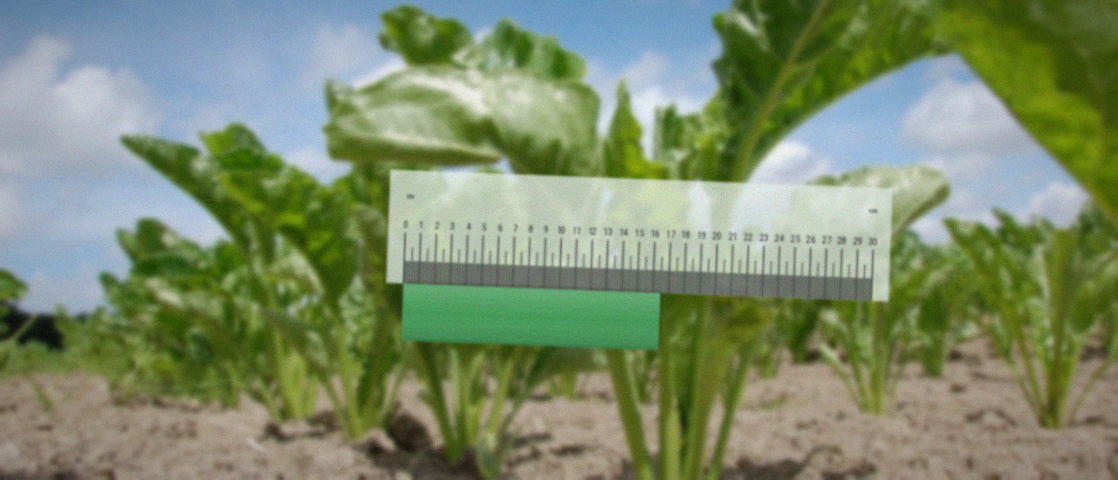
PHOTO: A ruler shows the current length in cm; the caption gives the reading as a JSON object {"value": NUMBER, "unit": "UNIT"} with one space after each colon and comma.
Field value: {"value": 16.5, "unit": "cm"}
